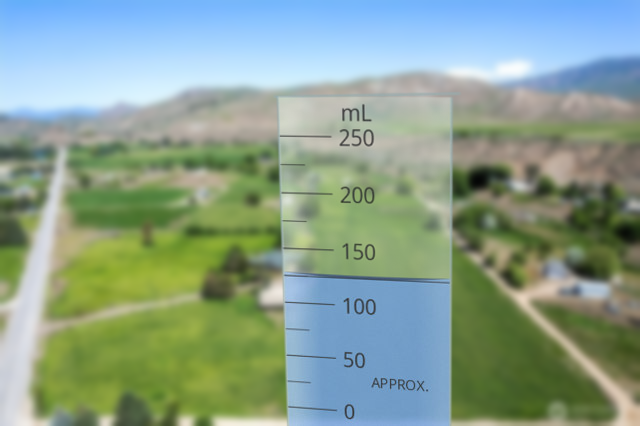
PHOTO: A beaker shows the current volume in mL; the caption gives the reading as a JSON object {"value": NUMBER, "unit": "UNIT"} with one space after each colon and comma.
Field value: {"value": 125, "unit": "mL"}
